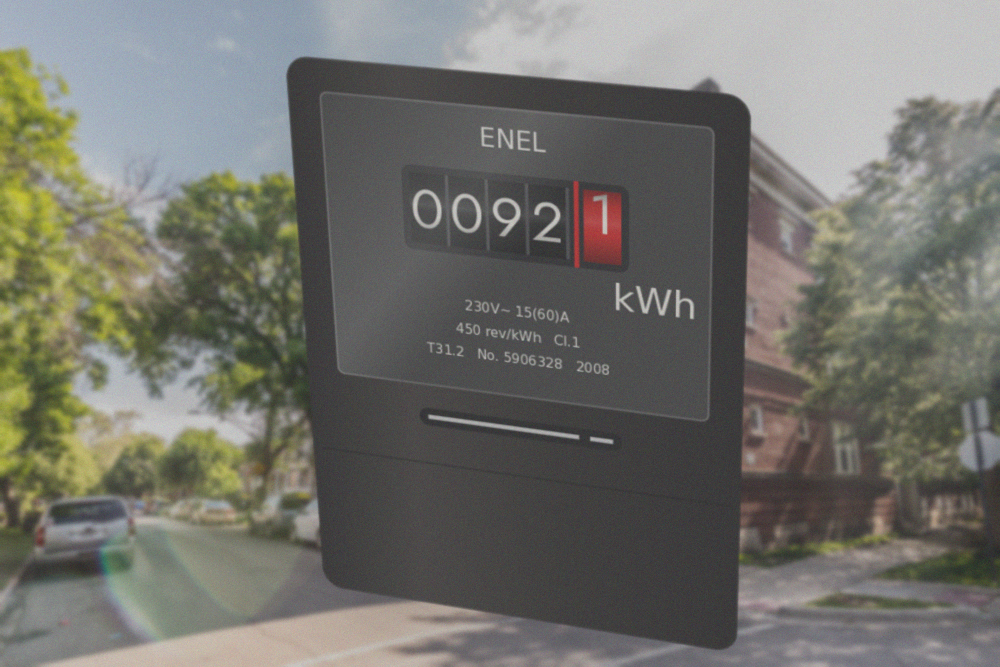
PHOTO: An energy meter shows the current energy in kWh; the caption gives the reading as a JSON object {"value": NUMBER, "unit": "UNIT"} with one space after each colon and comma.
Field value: {"value": 92.1, "unit": "kWh"}
